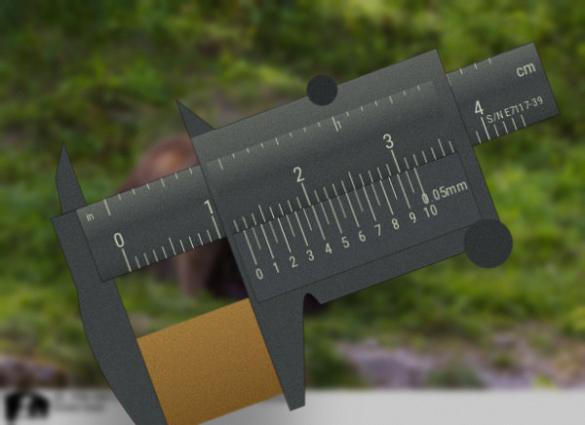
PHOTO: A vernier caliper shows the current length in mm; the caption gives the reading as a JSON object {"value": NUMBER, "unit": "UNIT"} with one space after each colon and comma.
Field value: {"value": 12.6, "unit": "mm"}
